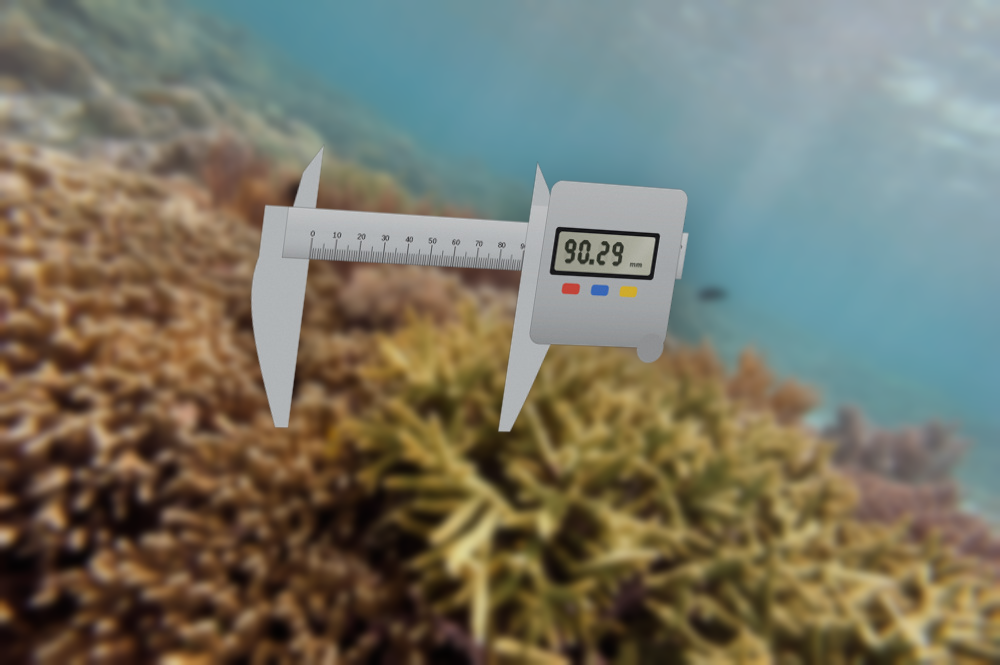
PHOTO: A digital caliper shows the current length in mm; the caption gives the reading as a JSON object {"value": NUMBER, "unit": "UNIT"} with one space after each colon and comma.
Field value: {"value": 90.29, "unit": "mm"}
